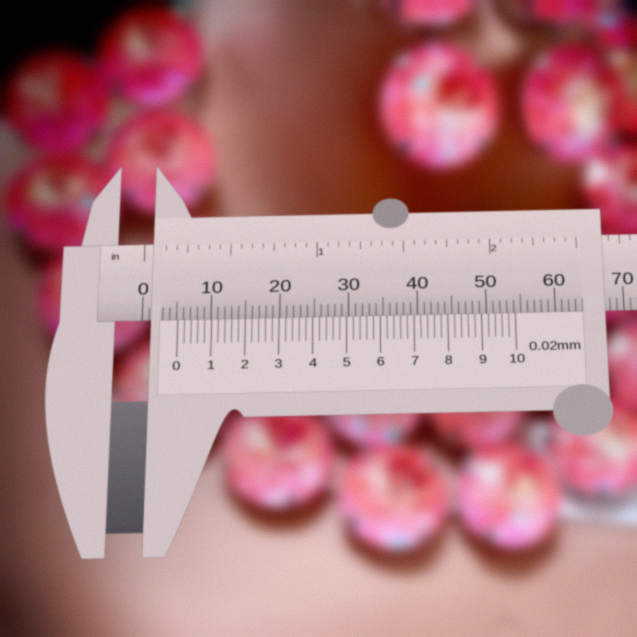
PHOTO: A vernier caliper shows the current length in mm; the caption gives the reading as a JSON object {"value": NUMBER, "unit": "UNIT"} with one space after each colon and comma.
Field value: {"value": 5.2, "unit": "mm"}
